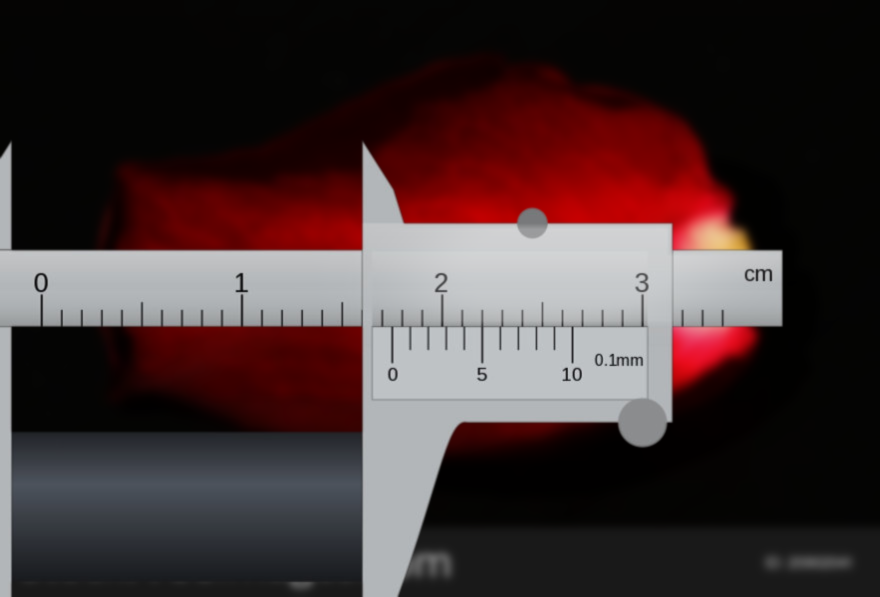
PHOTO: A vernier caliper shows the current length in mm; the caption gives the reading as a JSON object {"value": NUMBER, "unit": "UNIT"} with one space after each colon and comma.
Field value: {"value": 17.5, "unit": "mm"}
